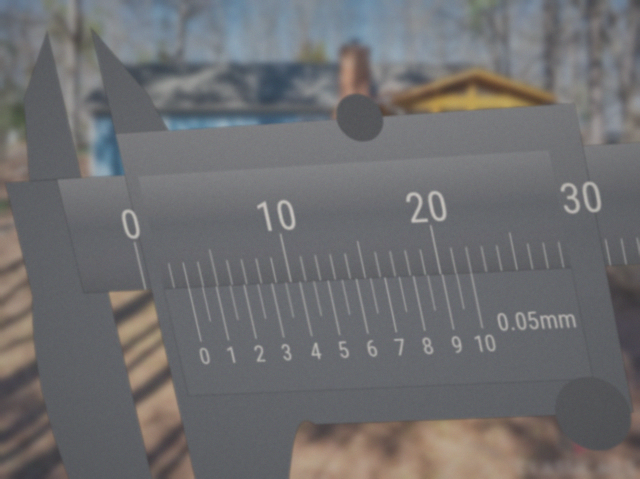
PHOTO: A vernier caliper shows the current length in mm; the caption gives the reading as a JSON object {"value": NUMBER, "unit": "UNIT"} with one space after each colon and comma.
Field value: {"value": 3.0, "unit": "mm"}
